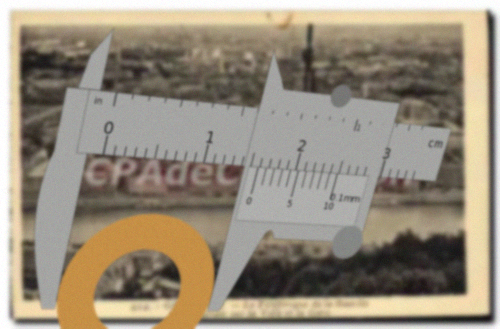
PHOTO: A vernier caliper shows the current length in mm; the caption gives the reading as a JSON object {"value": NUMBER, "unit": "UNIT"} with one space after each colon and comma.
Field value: {"value": 15.8, "unit": "mm"}
